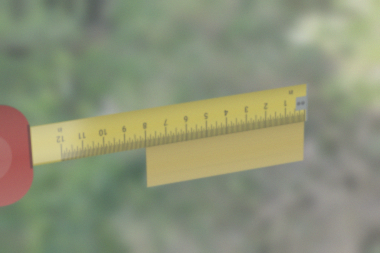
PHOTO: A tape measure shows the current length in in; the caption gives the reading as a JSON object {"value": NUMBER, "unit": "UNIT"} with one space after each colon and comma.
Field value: {"value": 8, "unit": "in"}
